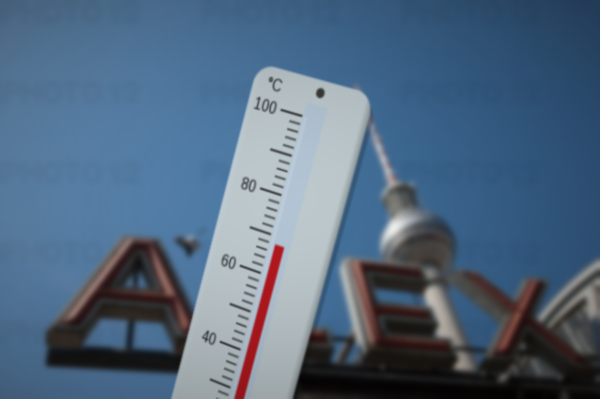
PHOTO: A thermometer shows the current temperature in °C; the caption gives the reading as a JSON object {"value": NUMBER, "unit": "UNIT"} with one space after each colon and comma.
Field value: {"value": 68, "unit": "°C"}
